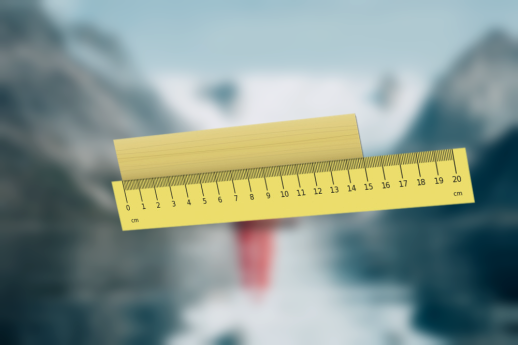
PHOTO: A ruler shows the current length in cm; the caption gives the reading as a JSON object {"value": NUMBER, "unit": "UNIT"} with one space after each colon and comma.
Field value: {"value": 15, "unit": "cm"}
